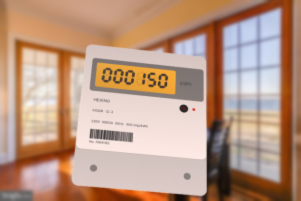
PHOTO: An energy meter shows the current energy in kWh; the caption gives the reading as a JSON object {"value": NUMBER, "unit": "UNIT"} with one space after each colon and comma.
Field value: {"value": 150, "unit": "kWh"}
